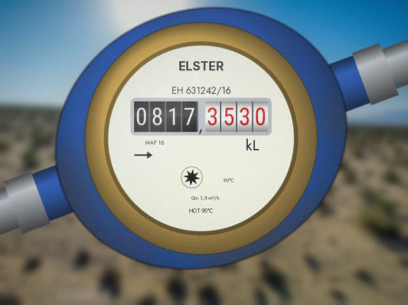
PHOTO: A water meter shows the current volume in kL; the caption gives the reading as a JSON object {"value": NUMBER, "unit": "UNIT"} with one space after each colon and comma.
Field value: {"value": 817.3530, "unit": "kL"}
